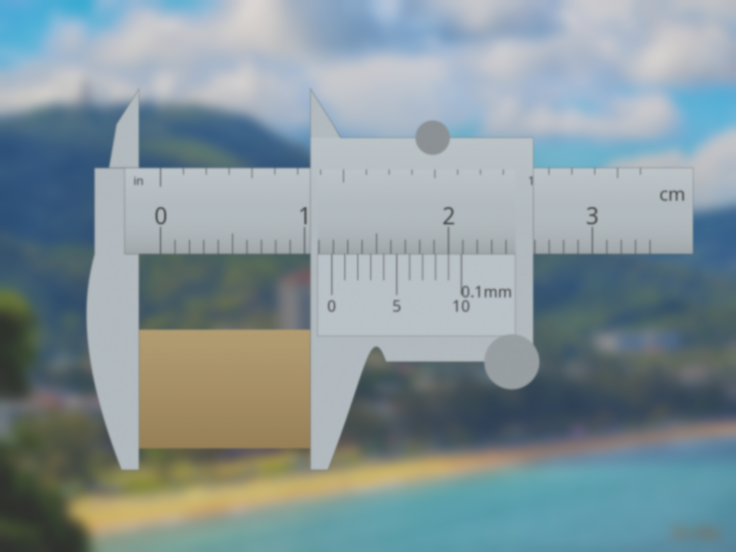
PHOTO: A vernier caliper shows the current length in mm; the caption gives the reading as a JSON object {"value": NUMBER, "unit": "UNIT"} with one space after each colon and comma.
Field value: {"value": 11.9, "unit": "mm"}
